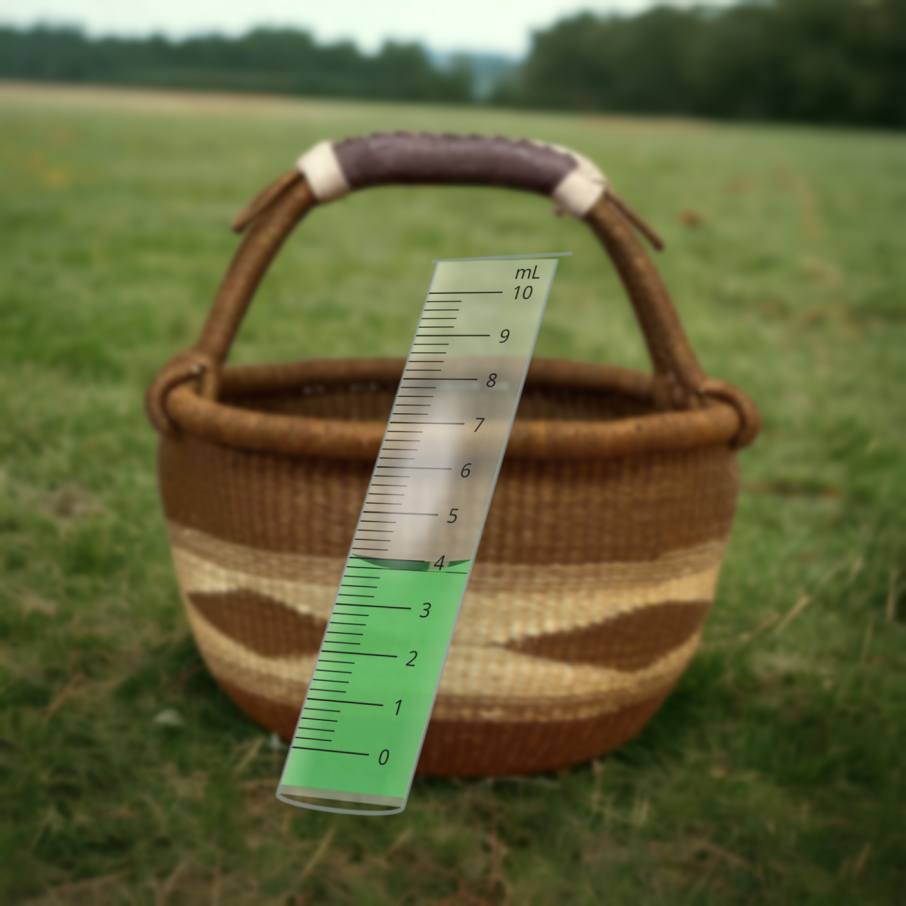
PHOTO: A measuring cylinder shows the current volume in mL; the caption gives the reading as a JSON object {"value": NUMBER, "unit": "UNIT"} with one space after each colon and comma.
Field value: {"value": 3.8, "unit": "mL"}
